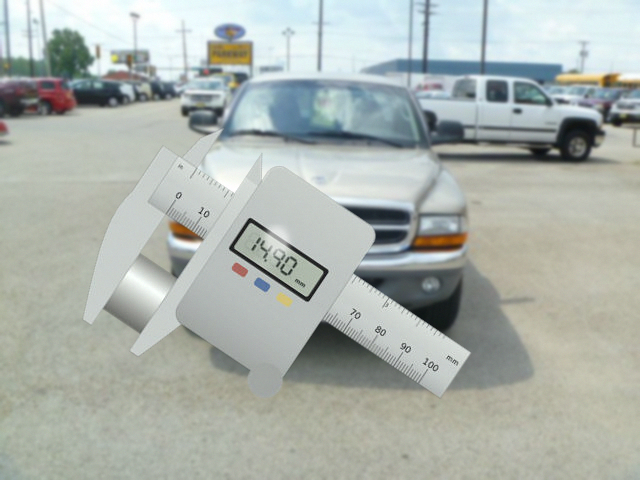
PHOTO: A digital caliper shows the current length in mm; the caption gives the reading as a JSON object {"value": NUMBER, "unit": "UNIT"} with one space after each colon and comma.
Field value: {"value": 14.90, "unit": "mm"}
